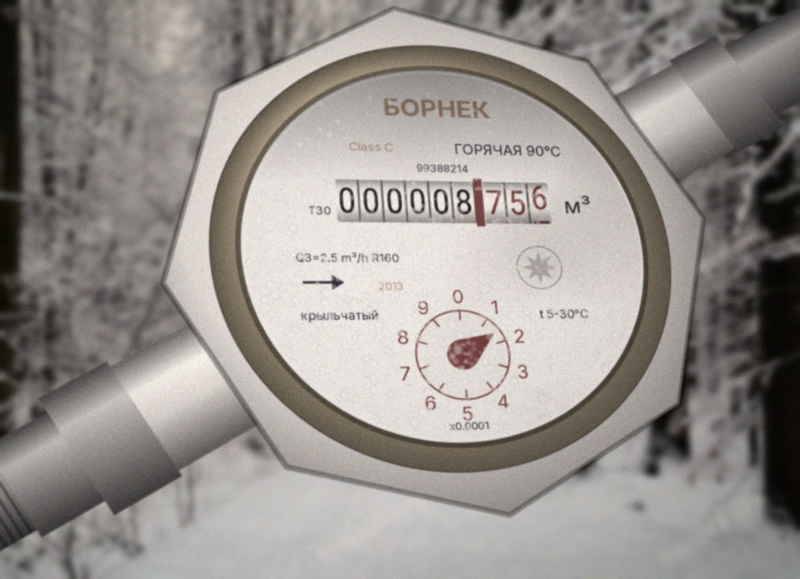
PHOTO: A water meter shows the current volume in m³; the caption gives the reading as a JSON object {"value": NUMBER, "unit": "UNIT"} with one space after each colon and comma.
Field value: {"value": 8.7561, "unit": "m³"}
